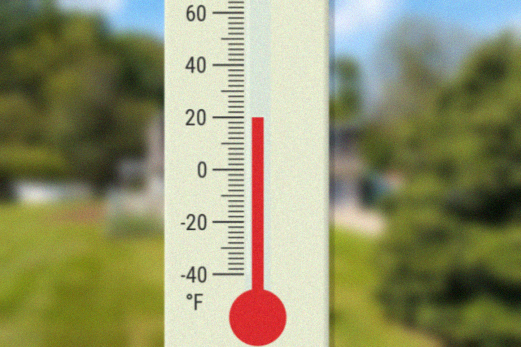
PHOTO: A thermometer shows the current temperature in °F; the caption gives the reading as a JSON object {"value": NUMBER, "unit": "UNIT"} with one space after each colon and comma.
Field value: {"value": 20, "unit": "°F"}
